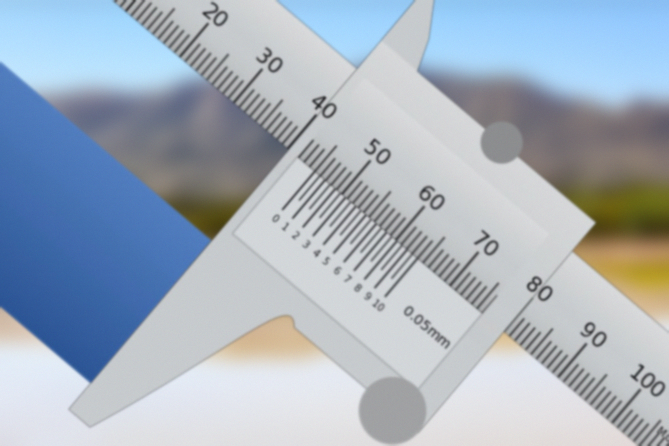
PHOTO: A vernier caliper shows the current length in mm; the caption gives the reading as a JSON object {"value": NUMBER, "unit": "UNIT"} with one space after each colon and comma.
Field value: {"value": 45.0, "unit": "mm"}
